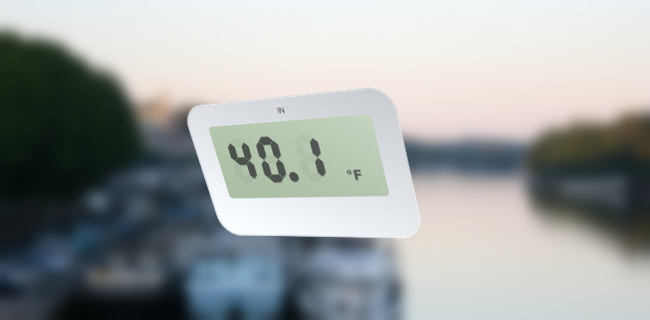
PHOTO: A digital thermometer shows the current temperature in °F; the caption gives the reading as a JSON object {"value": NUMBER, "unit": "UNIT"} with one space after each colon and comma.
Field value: {"value": 40.1, "unit": "°F"}
